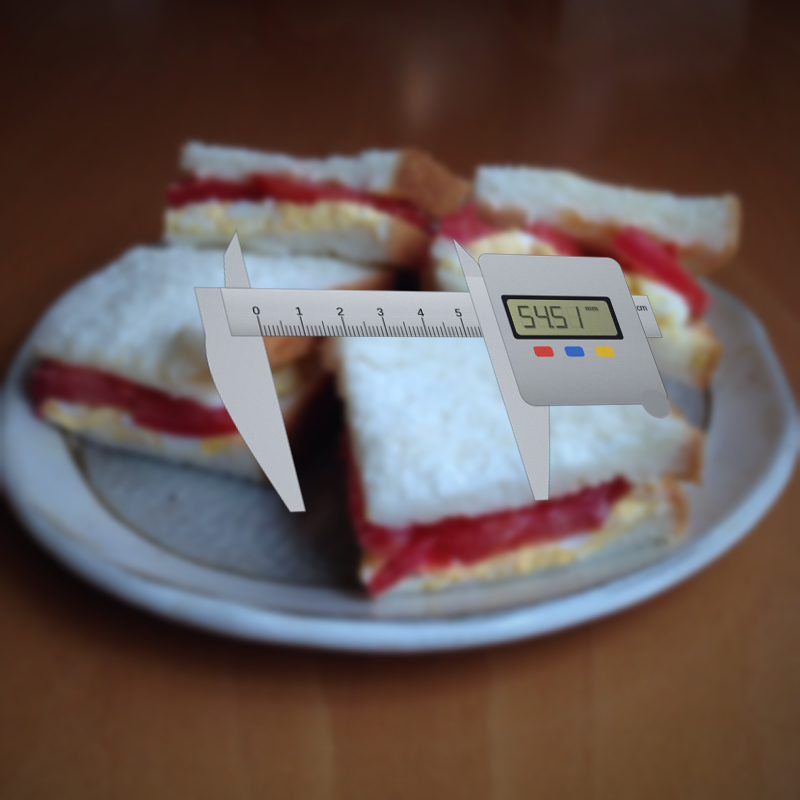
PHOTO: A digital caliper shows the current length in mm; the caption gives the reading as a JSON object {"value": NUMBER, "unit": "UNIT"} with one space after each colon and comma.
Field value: {"value": 54.51, "unit": "mm"}
